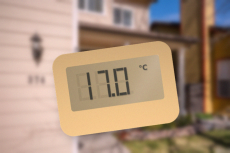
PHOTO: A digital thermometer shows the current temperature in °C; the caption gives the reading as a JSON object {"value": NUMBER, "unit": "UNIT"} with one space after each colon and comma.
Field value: {"value": 17.0, "unit": "°C"}
